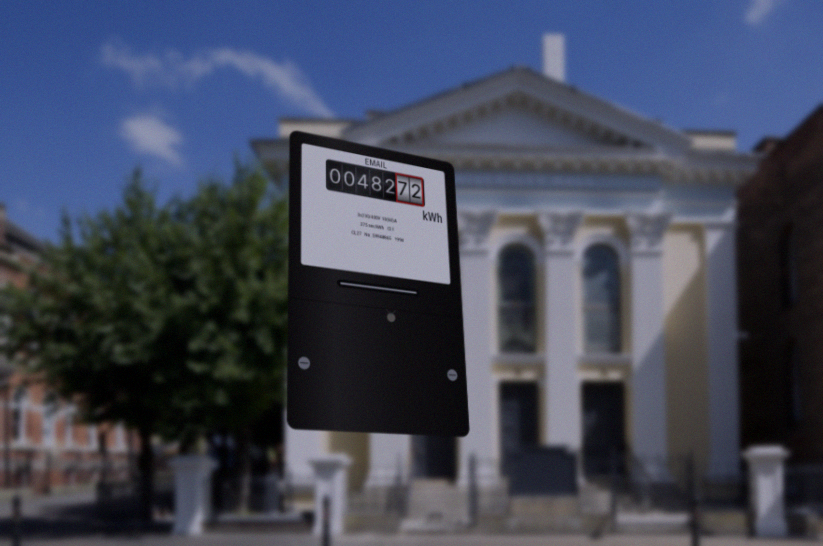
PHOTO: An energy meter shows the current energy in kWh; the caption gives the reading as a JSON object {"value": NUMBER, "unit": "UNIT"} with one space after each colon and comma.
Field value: {"value": 482.72, "unit": "kWh"}
